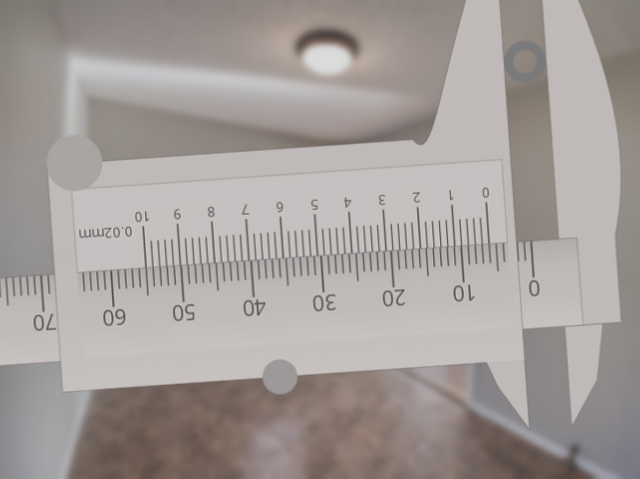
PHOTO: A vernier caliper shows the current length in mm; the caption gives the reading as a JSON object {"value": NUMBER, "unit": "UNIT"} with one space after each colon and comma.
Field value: {"value": 6.0, "unit": "mm"}
